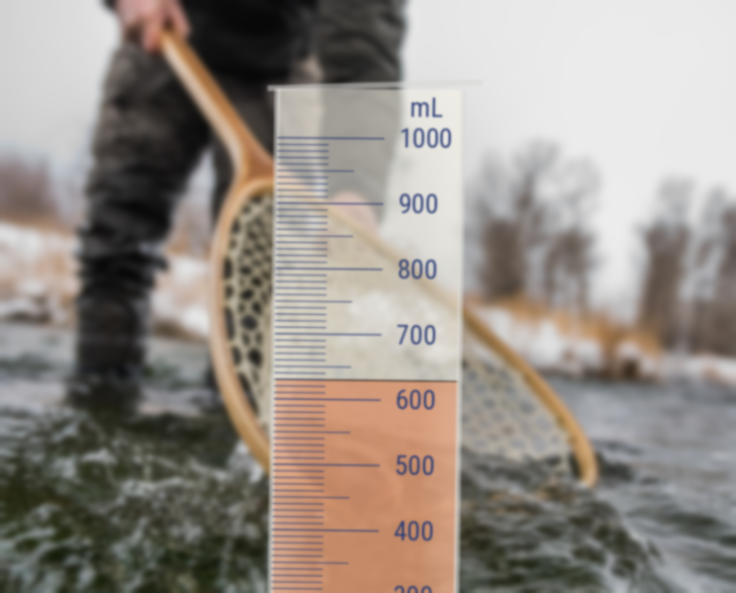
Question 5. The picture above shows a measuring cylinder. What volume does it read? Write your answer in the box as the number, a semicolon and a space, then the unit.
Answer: 630; mL
